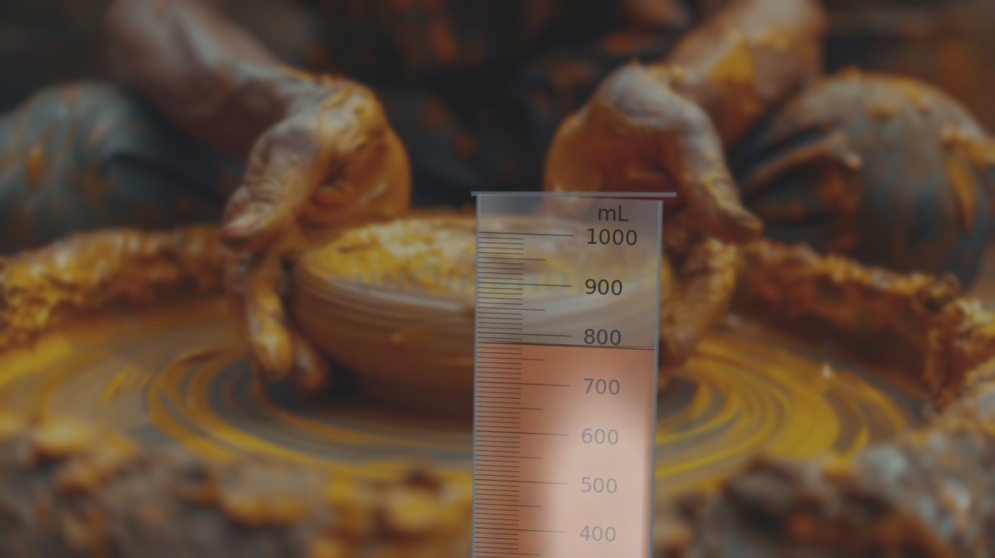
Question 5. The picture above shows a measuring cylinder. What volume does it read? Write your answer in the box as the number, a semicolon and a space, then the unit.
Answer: 780; mL
